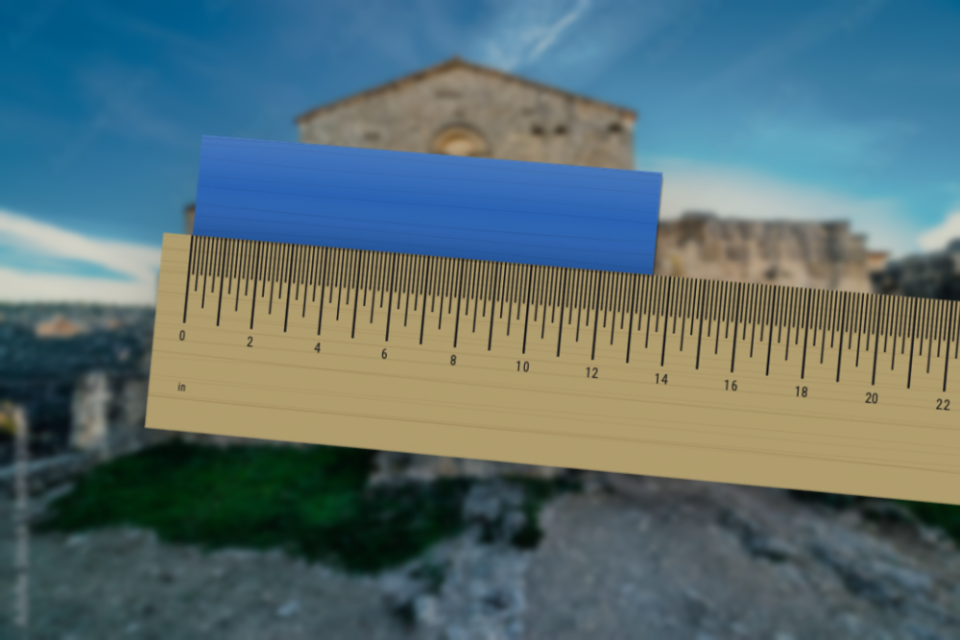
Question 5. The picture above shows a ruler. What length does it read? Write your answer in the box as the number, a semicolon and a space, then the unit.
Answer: 13.5; in
